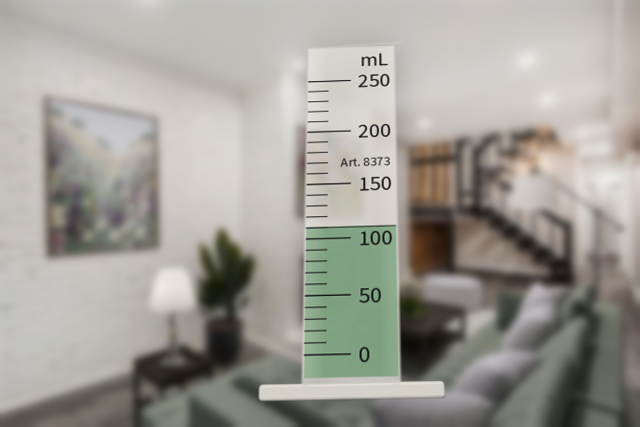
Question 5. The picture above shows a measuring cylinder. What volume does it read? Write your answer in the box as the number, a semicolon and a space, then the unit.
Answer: 110; mL
